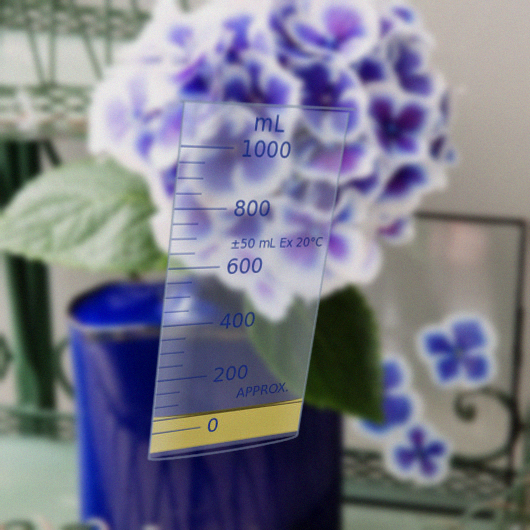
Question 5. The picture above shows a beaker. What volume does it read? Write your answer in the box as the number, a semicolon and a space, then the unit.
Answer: 50; mL
